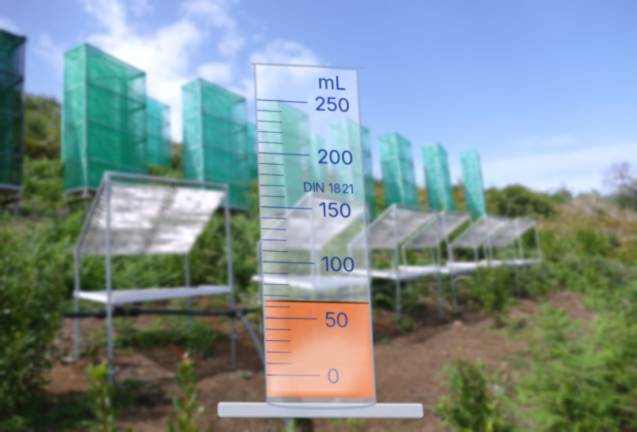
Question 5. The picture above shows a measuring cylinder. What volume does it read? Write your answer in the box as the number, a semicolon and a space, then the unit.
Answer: 65; mL
